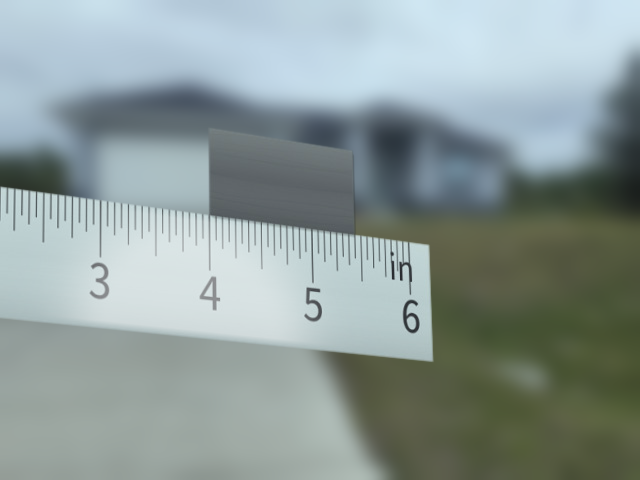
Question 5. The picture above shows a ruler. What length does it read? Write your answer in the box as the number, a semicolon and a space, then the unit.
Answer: 1.4375; in
